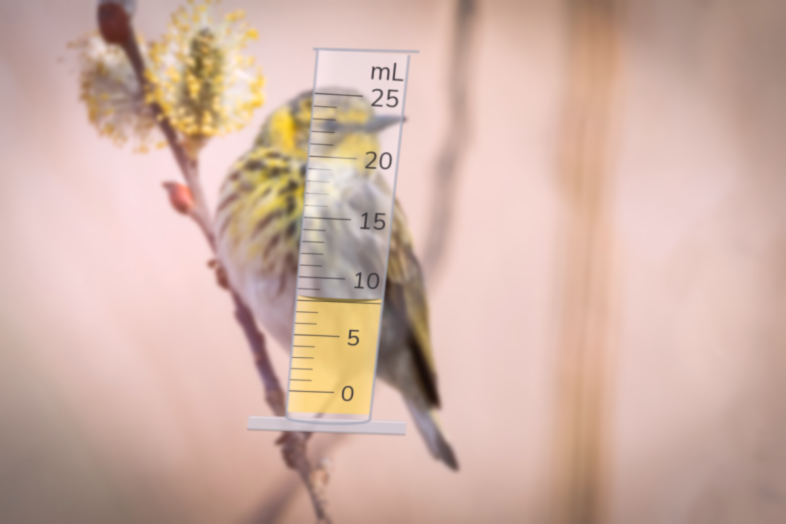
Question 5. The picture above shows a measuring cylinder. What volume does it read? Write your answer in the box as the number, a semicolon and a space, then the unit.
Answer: 8; mL
